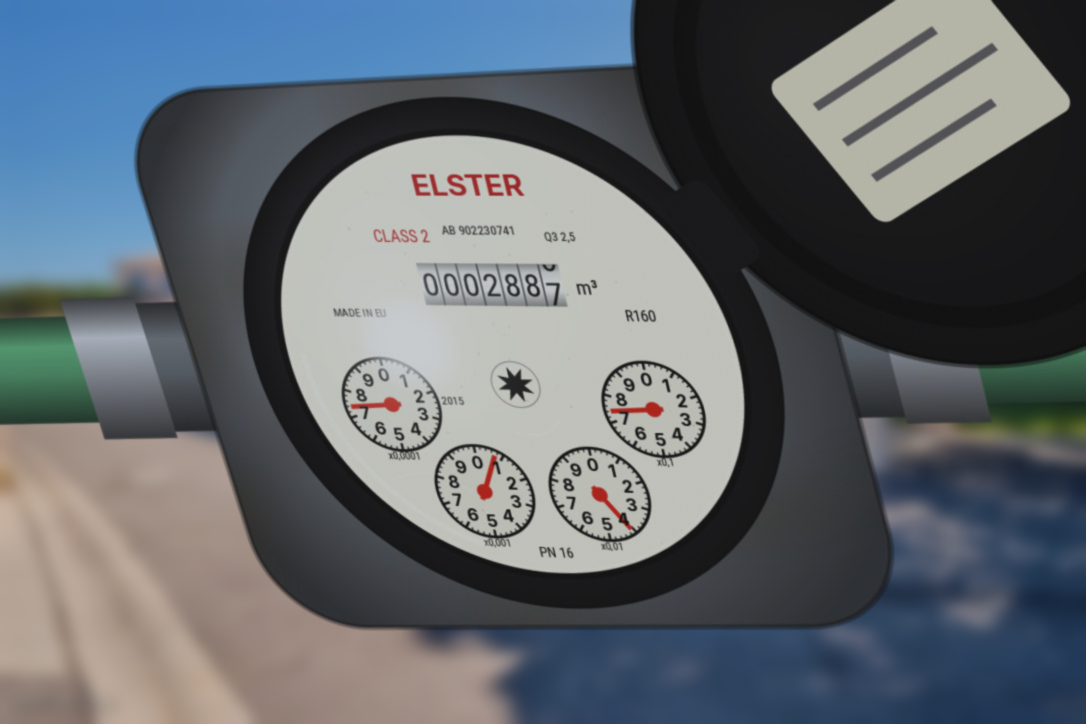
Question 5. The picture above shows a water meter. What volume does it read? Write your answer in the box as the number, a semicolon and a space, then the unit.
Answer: 2886.7407; m³
